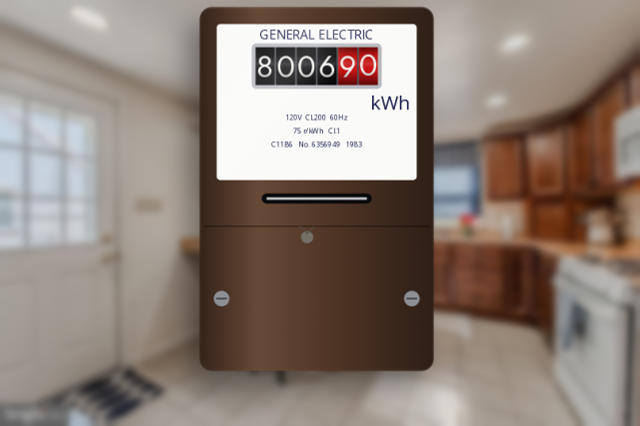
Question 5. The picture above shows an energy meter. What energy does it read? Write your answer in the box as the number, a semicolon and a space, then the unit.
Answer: 8006.90; kWh
